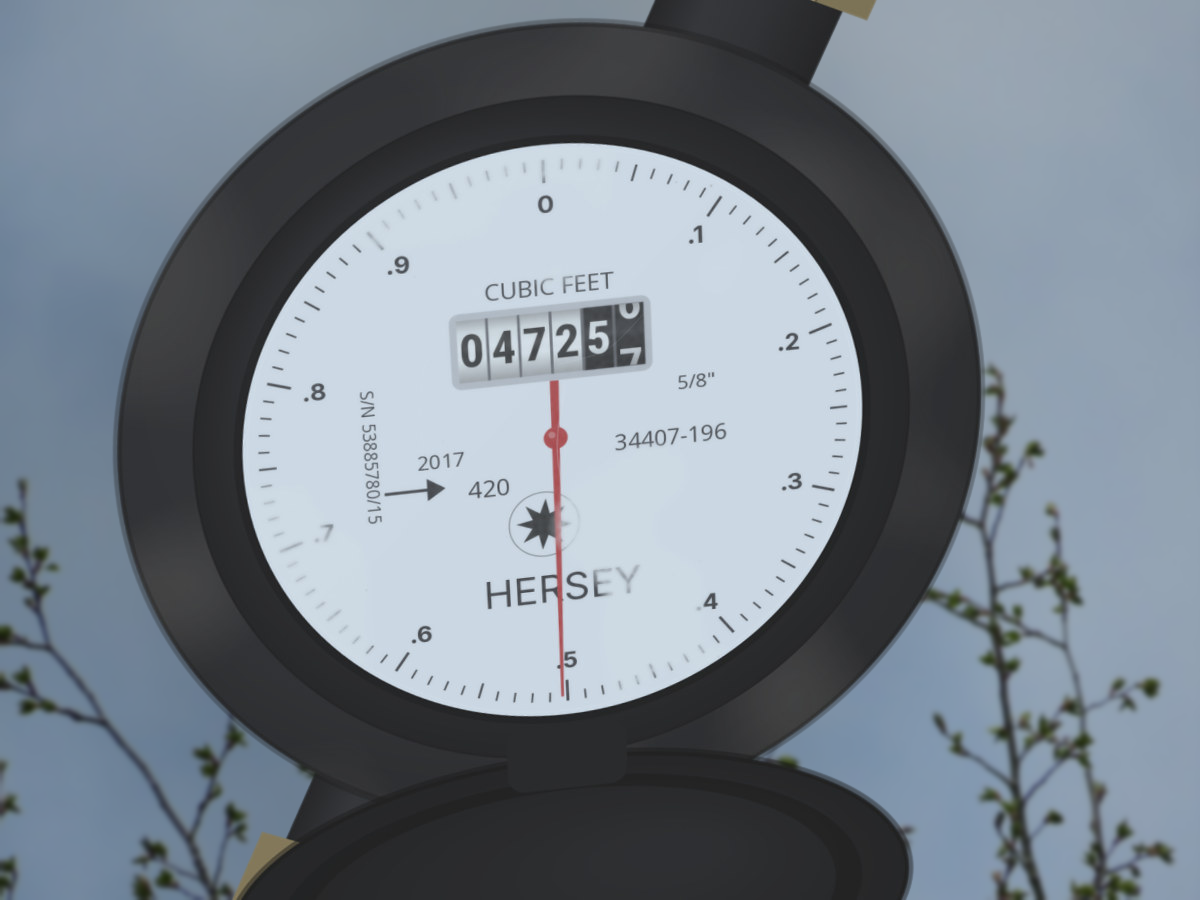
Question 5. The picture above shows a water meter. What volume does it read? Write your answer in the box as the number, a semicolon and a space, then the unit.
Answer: 47256.50; ft³
